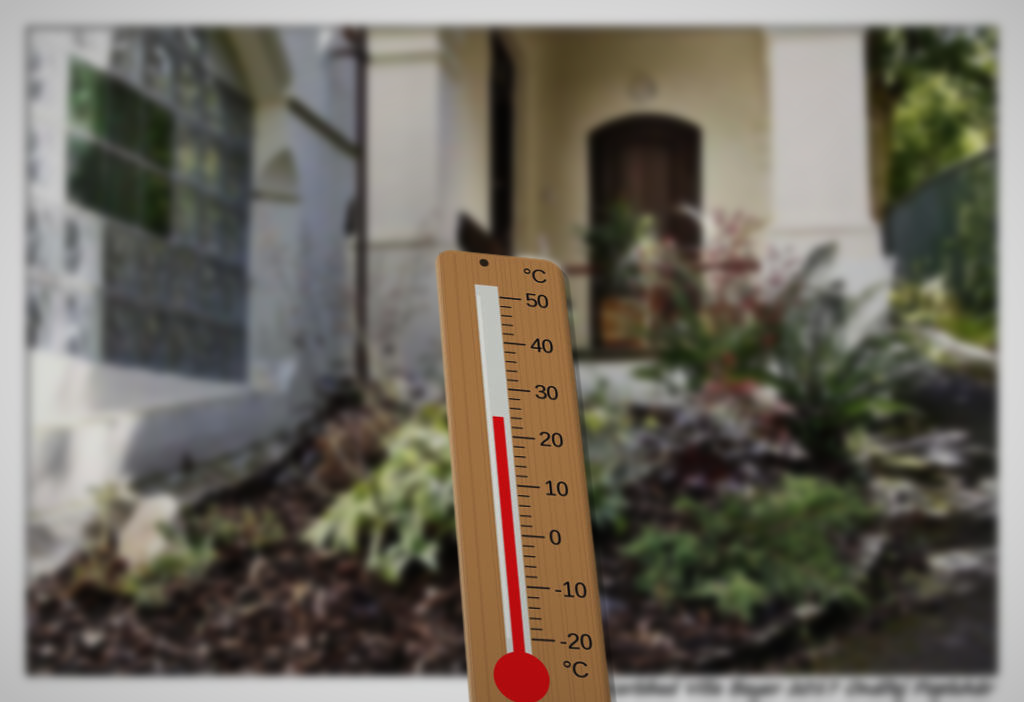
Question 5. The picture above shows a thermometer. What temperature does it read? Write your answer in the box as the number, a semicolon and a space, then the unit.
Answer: 24; °C
